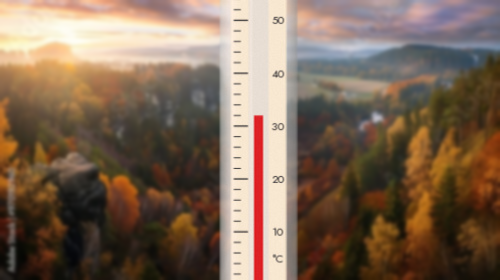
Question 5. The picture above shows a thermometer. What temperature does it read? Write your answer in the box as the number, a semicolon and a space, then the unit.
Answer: 32; °C
